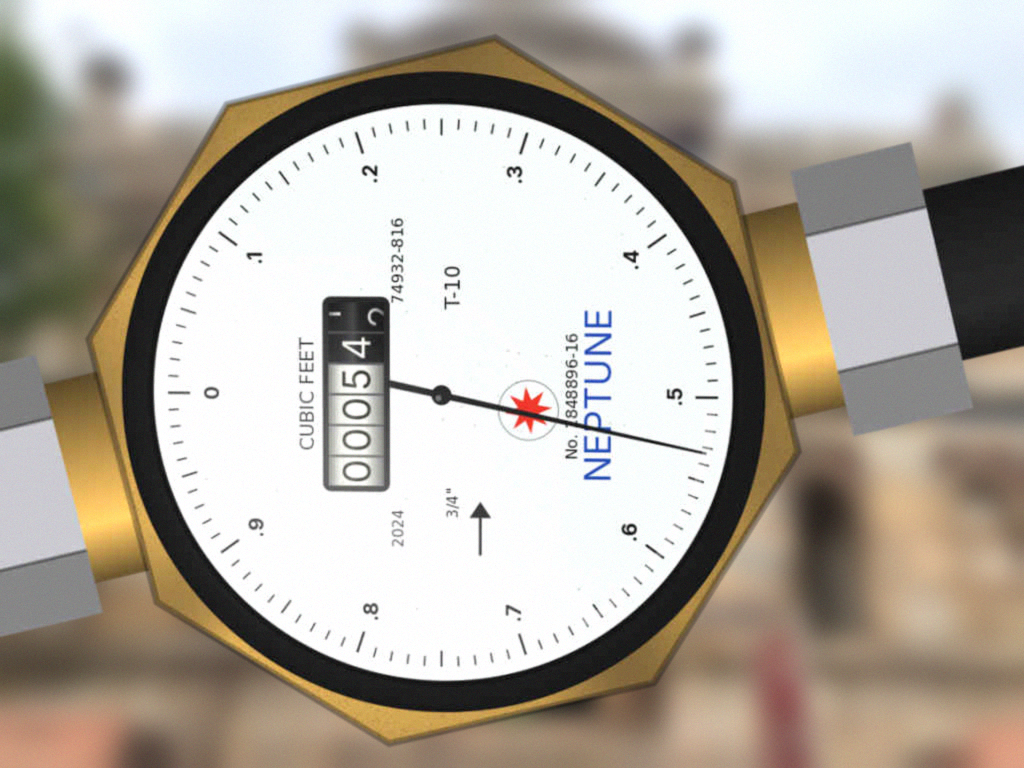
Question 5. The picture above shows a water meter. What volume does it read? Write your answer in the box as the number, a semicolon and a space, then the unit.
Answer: 541.53; ft³
